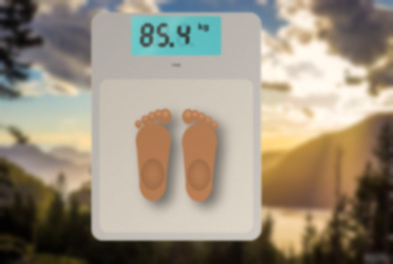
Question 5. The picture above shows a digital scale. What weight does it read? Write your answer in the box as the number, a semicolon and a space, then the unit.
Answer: 85.4; kg
